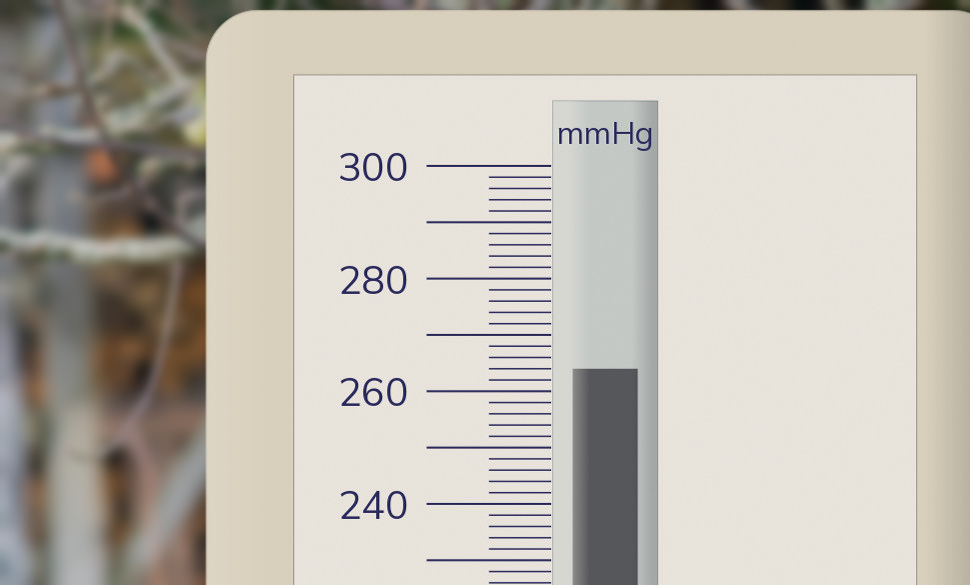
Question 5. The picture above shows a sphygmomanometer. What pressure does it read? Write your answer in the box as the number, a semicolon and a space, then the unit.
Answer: 264; mmHg
